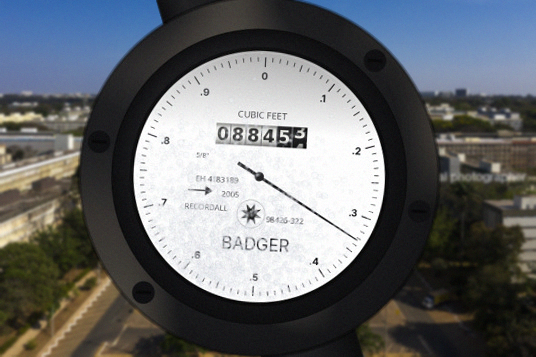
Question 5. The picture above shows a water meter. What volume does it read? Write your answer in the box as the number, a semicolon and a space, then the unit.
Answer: 88453.33; ft³
